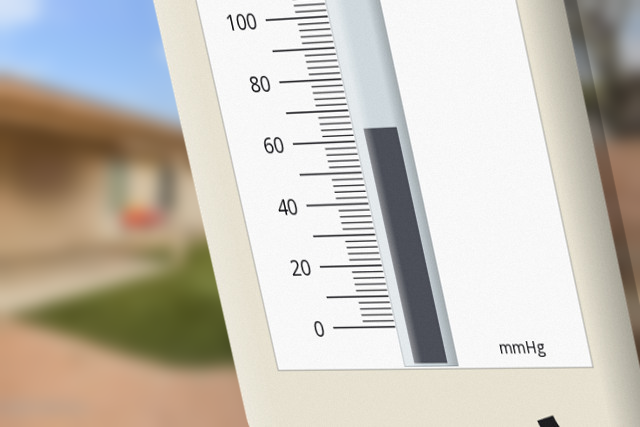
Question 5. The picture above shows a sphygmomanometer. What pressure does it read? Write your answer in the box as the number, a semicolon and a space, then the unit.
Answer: 64; mmHg
